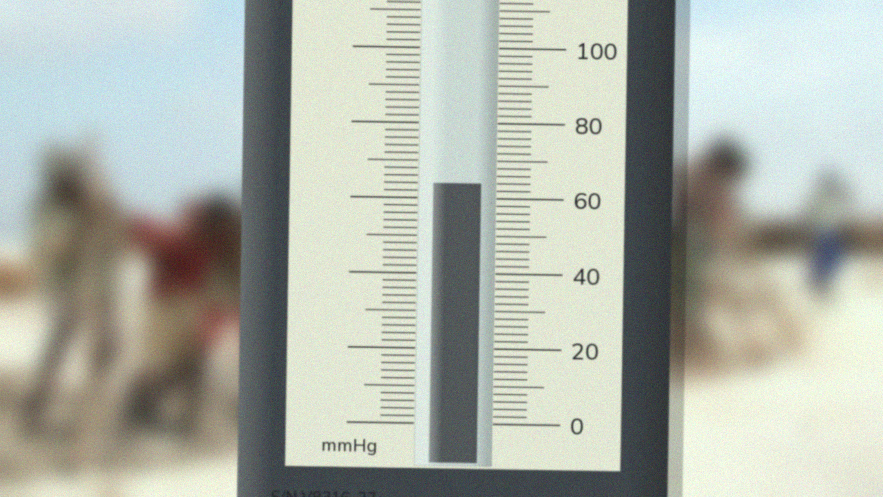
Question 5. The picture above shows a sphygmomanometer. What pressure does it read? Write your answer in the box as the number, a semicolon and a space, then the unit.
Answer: 64; mmHg
